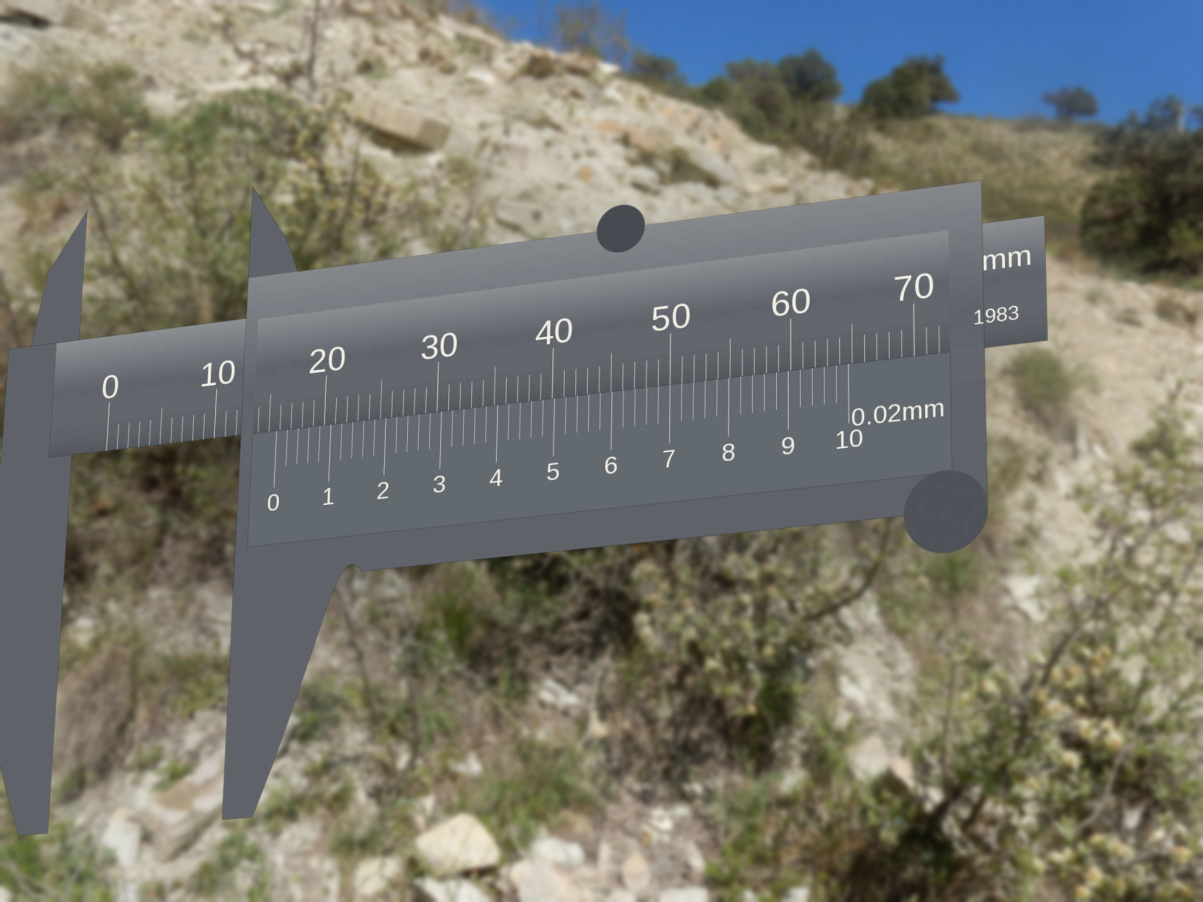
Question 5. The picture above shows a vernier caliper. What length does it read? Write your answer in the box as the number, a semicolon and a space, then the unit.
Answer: 15.7; mm
